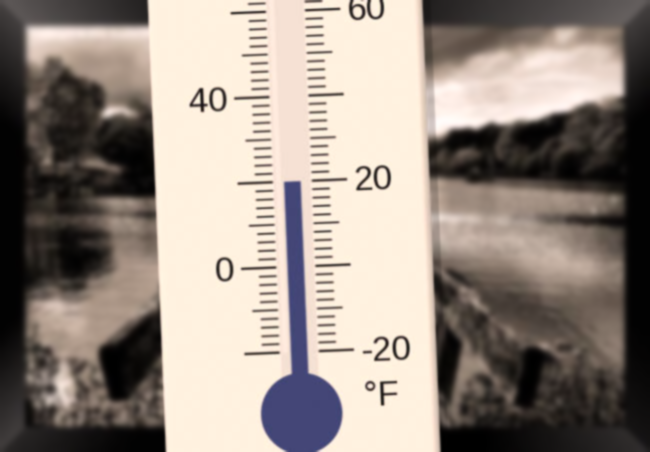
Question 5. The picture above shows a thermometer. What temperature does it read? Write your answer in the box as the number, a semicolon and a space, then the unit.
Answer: 20; °F
